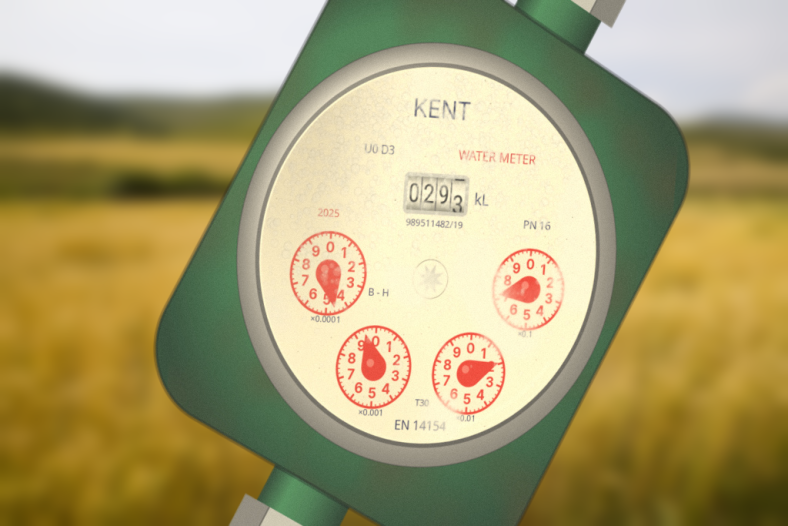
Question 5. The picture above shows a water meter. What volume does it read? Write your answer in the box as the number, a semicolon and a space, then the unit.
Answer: 292.7194; kL
